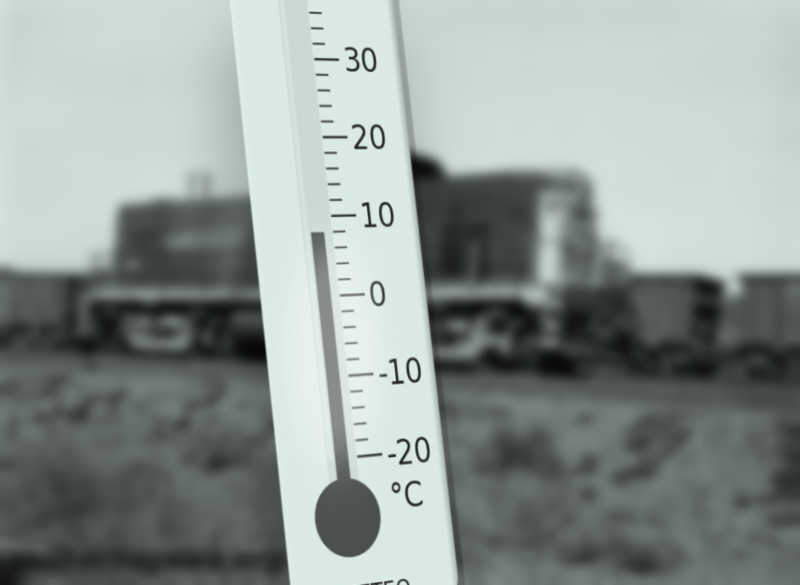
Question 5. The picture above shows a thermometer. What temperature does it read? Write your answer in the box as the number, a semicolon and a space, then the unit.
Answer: 8; °C
